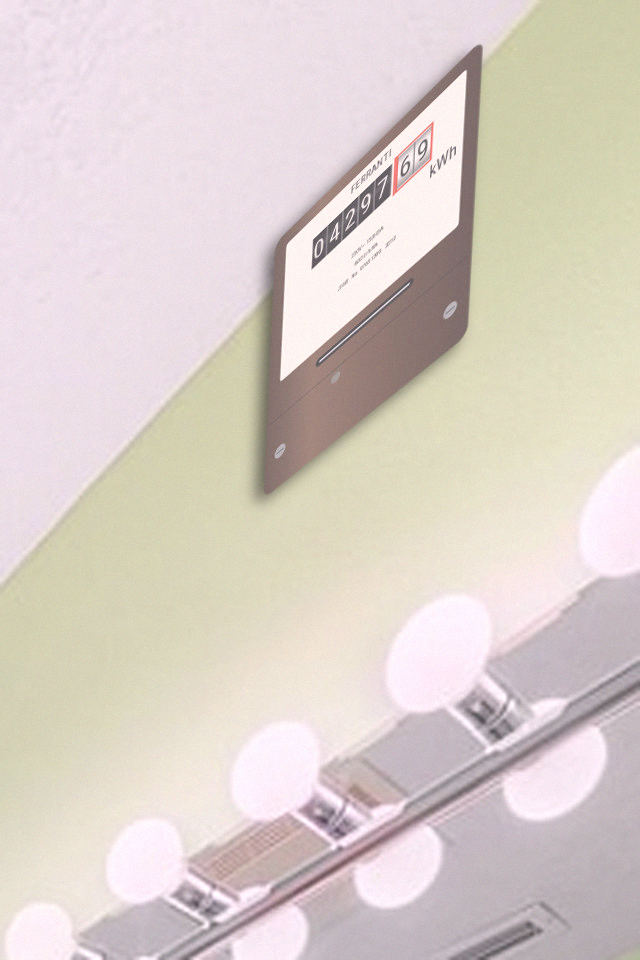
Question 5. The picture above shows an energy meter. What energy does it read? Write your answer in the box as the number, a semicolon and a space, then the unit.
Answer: 4297.69; kWh
